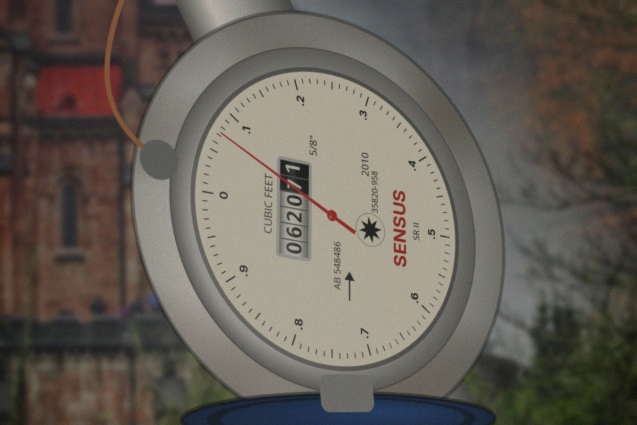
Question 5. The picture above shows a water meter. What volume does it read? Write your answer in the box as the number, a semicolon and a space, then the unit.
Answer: 62071.07; ft³
